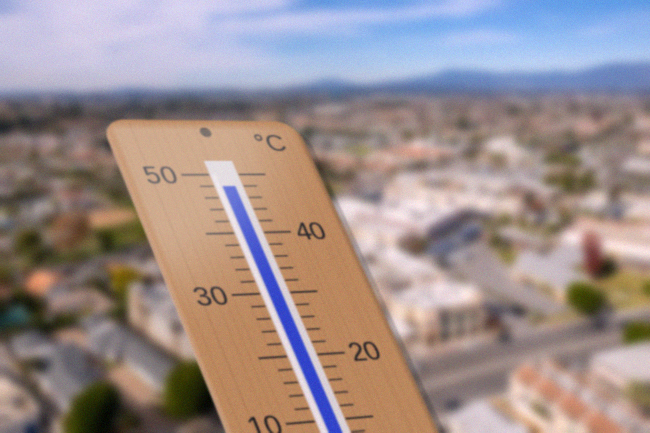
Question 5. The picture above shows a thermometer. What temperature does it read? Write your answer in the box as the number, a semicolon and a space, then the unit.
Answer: 48; °C
